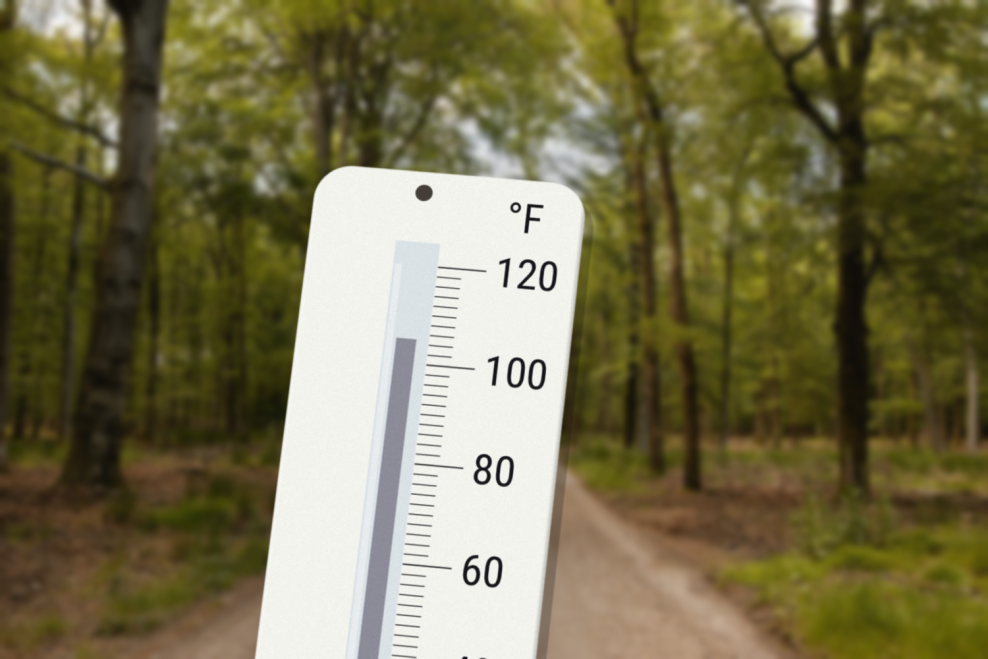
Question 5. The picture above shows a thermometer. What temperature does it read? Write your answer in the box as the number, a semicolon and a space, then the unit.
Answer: 105; °F
